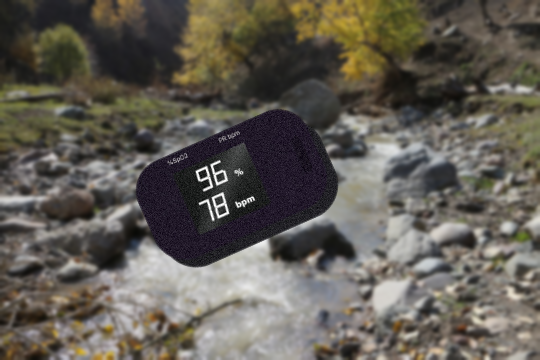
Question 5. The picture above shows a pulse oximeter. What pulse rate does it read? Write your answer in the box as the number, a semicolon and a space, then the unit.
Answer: 78; bpm
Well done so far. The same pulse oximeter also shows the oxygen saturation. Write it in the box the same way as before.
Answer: 96; %
